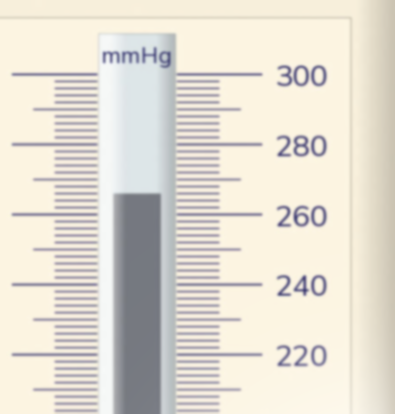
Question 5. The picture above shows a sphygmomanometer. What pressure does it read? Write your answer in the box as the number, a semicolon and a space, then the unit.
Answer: 266; mmHg
